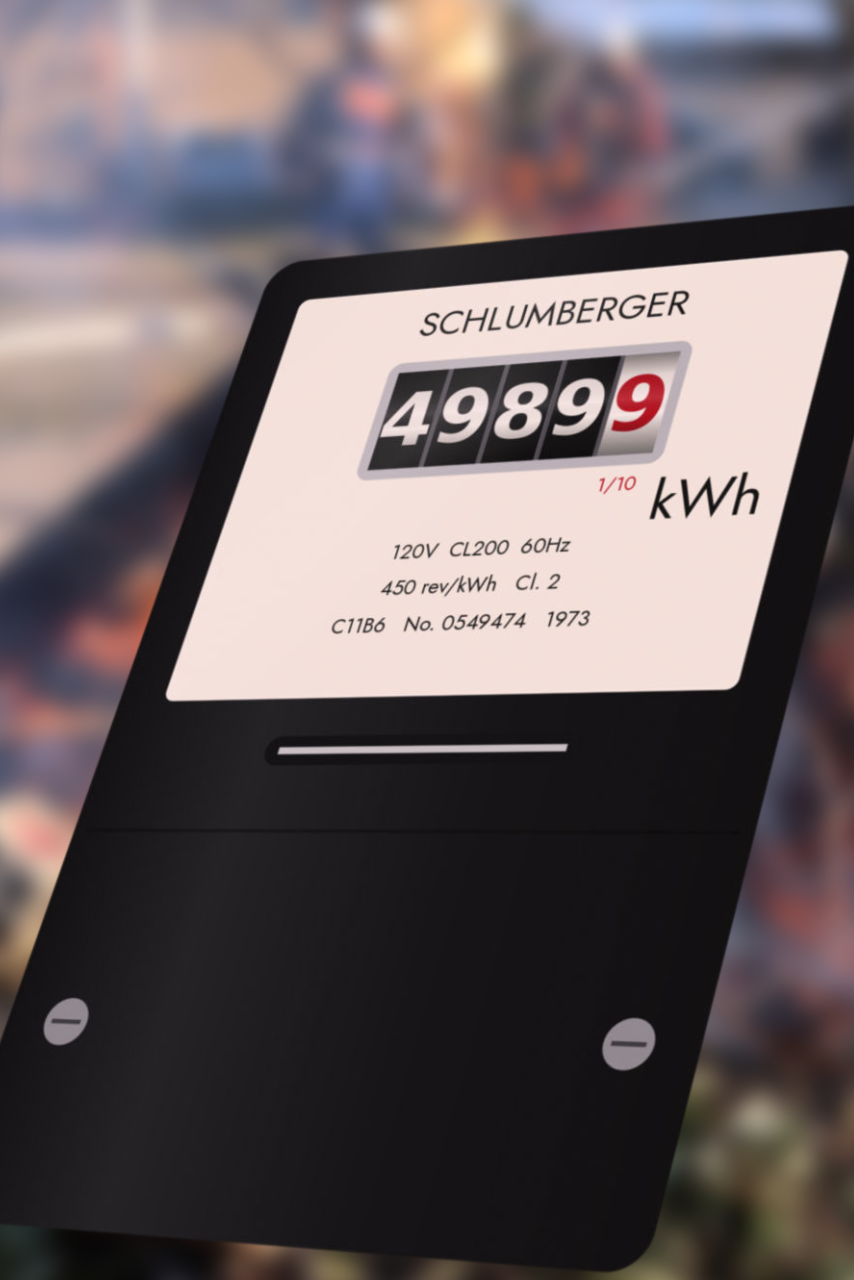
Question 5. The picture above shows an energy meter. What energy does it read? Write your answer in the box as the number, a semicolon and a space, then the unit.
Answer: 4989.9; kWh
